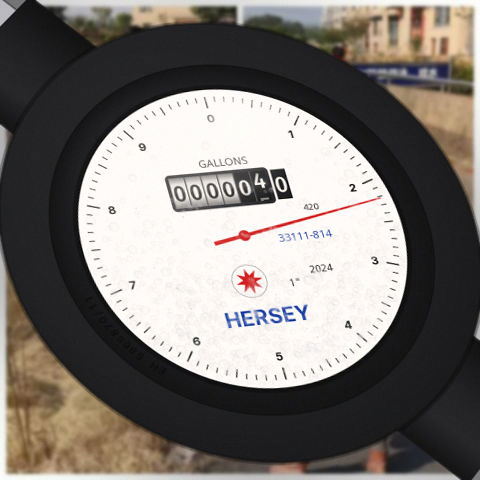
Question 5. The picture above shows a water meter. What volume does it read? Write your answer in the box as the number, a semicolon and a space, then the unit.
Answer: 42.2; gal
